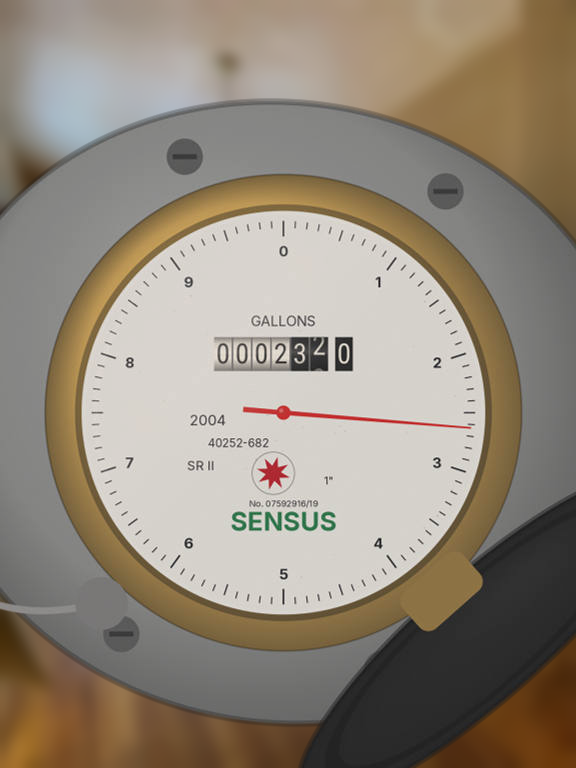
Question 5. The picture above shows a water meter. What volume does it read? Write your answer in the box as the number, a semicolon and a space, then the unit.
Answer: 2322.6; gal
